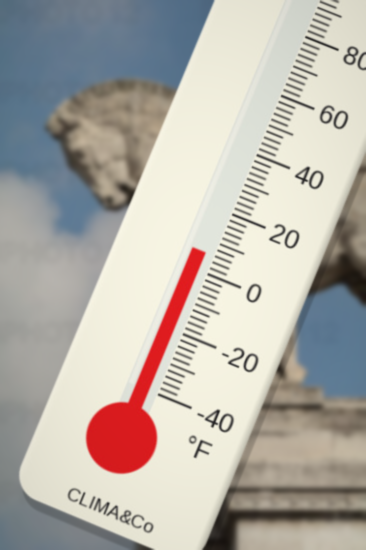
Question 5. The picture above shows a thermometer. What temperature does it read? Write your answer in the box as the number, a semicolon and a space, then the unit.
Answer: 6; °F
